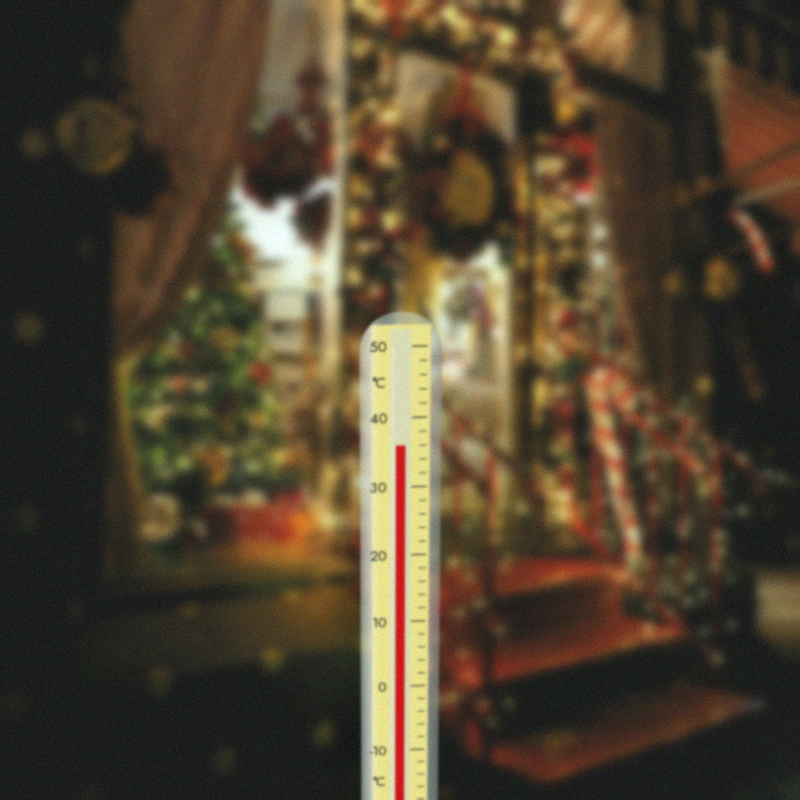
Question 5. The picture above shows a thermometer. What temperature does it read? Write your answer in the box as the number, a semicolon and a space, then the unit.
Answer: 36; °C
